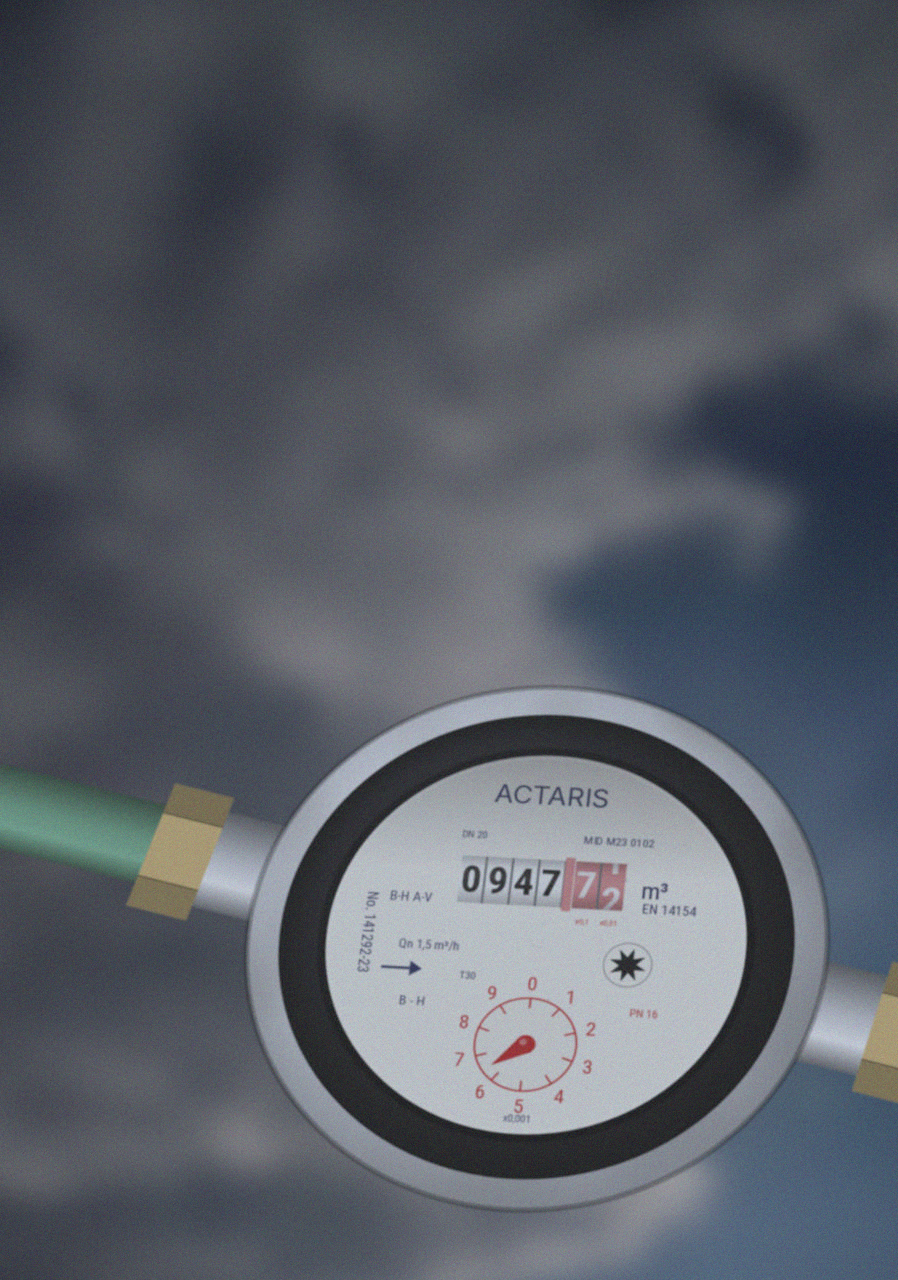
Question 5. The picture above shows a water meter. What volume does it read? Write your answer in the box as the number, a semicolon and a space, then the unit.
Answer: 947.716; m³
